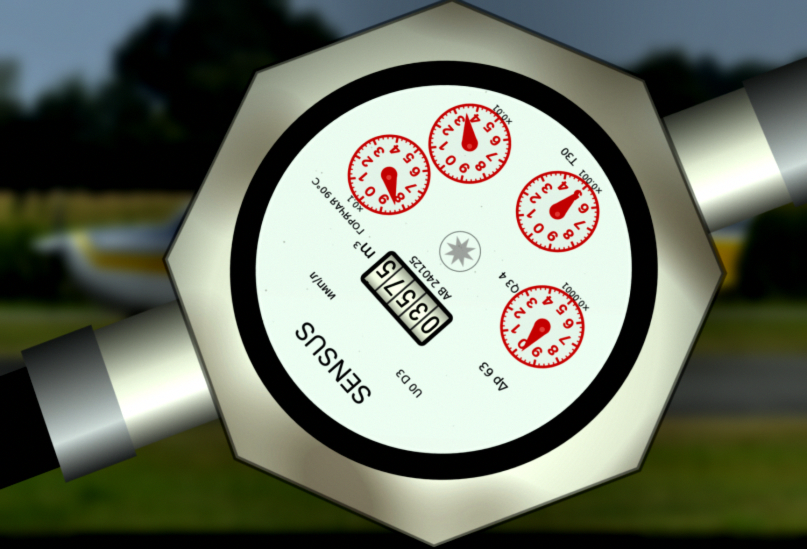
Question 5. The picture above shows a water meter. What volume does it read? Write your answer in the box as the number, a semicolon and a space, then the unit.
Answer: 3574.8349; m³
